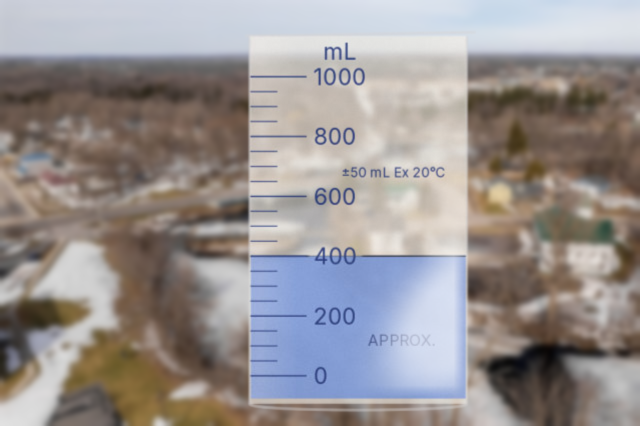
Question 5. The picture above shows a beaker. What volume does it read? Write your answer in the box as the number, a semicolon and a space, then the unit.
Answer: 400; mL
